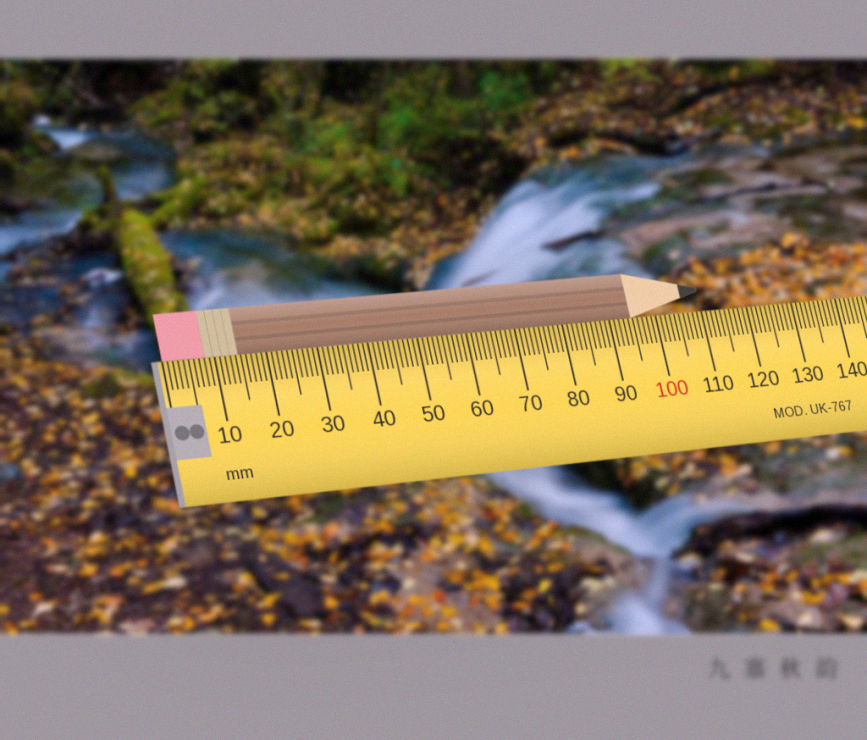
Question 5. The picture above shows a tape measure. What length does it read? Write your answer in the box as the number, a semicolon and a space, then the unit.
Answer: 110; mm
